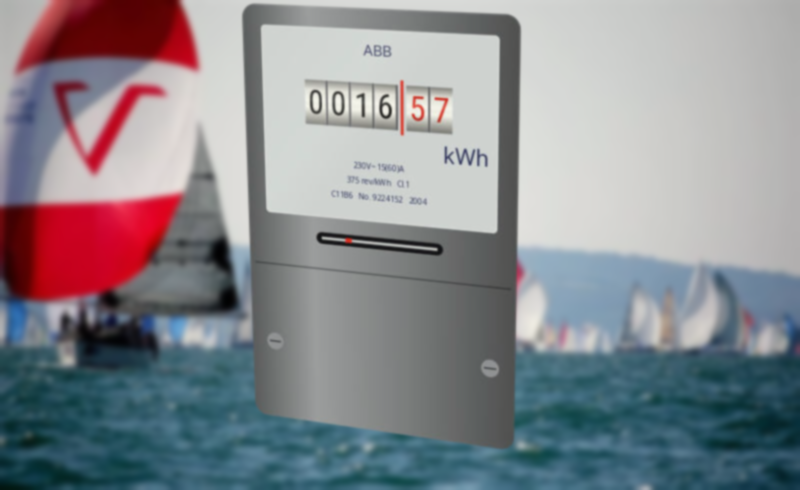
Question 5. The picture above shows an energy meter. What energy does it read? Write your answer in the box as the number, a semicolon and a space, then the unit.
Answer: 16.57; kWh
